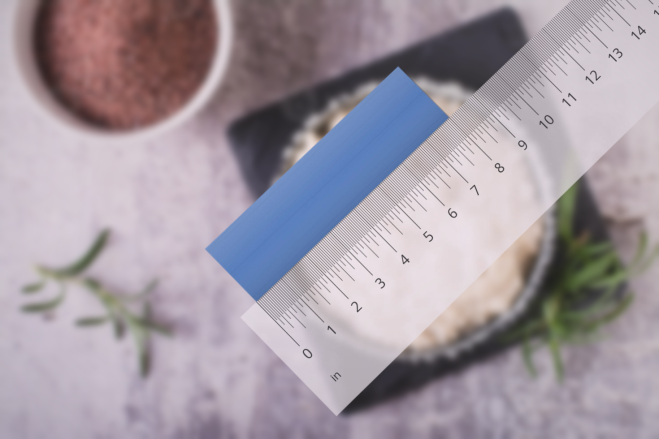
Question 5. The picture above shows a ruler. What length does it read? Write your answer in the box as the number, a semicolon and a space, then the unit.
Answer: 8; in
